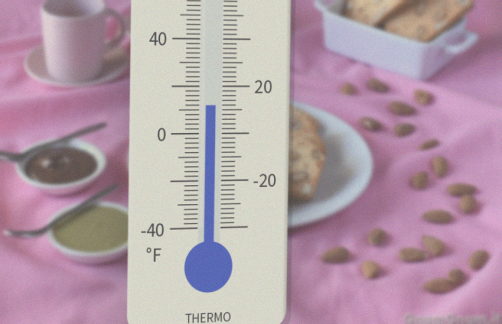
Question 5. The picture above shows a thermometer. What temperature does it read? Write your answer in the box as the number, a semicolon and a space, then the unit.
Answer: 12; °F
